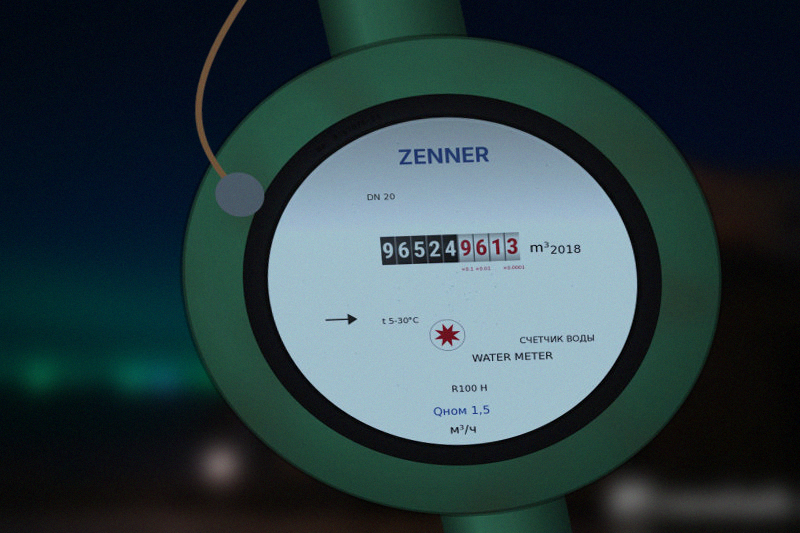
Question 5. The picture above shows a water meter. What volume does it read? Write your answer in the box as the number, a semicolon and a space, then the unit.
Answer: 96524.9613; m³
